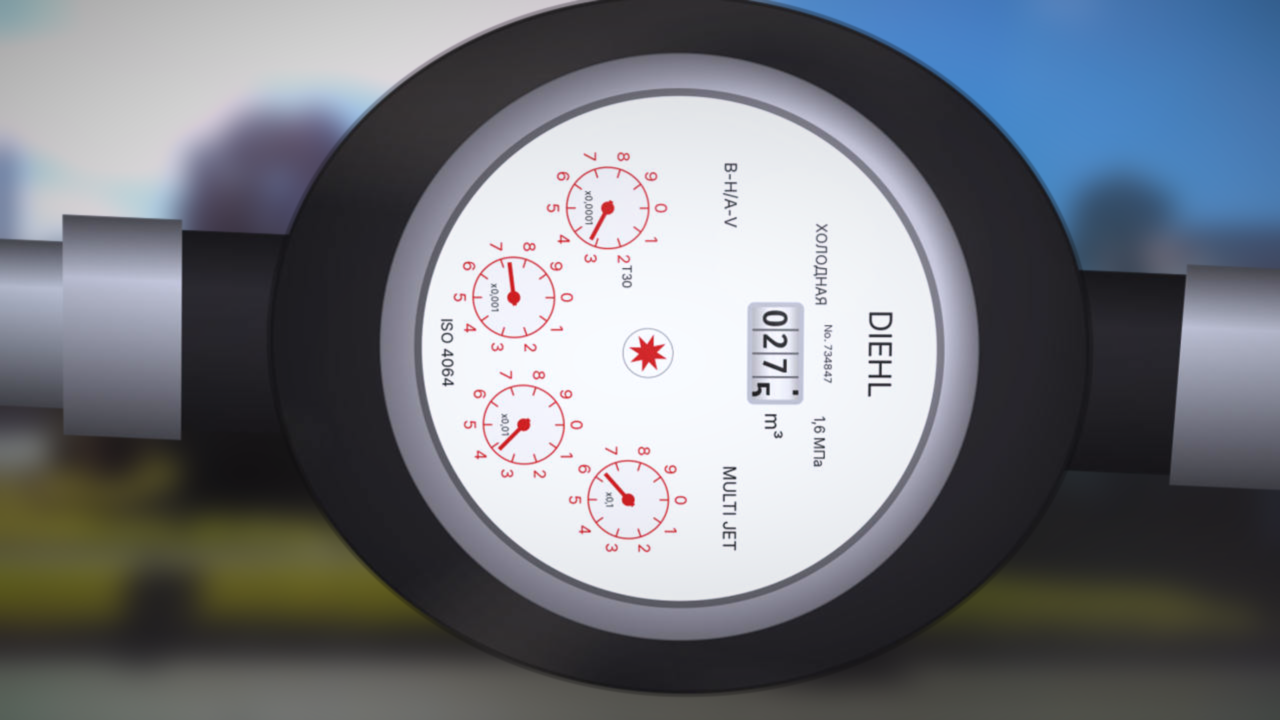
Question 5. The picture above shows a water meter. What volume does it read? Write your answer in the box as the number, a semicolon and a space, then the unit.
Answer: 274.6373; m³
